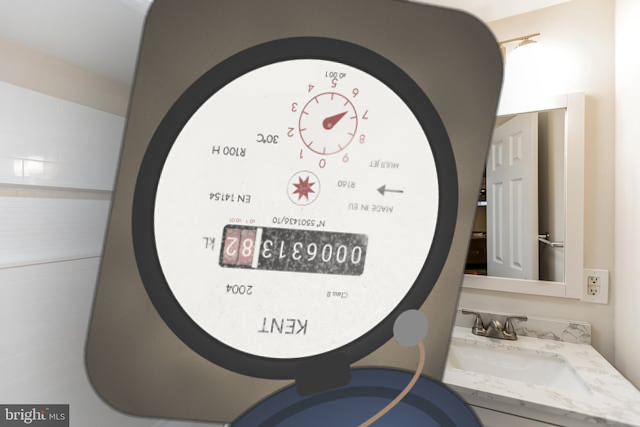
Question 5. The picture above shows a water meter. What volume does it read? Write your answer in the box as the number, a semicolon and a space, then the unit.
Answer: 6313.826; kL
